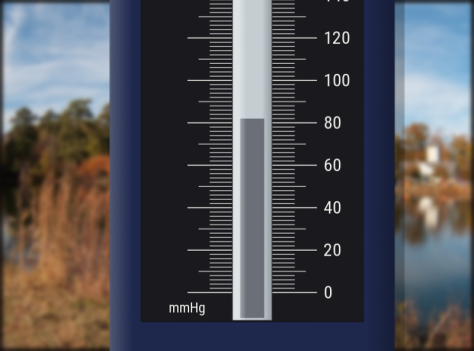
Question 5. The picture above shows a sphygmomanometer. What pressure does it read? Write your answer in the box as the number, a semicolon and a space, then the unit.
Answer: 82; mmHg
